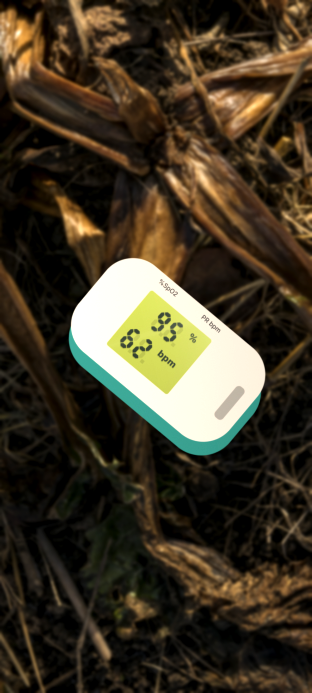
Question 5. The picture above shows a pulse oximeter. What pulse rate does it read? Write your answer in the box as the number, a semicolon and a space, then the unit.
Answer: 62; bpm
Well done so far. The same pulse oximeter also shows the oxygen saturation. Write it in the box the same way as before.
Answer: 95; %
